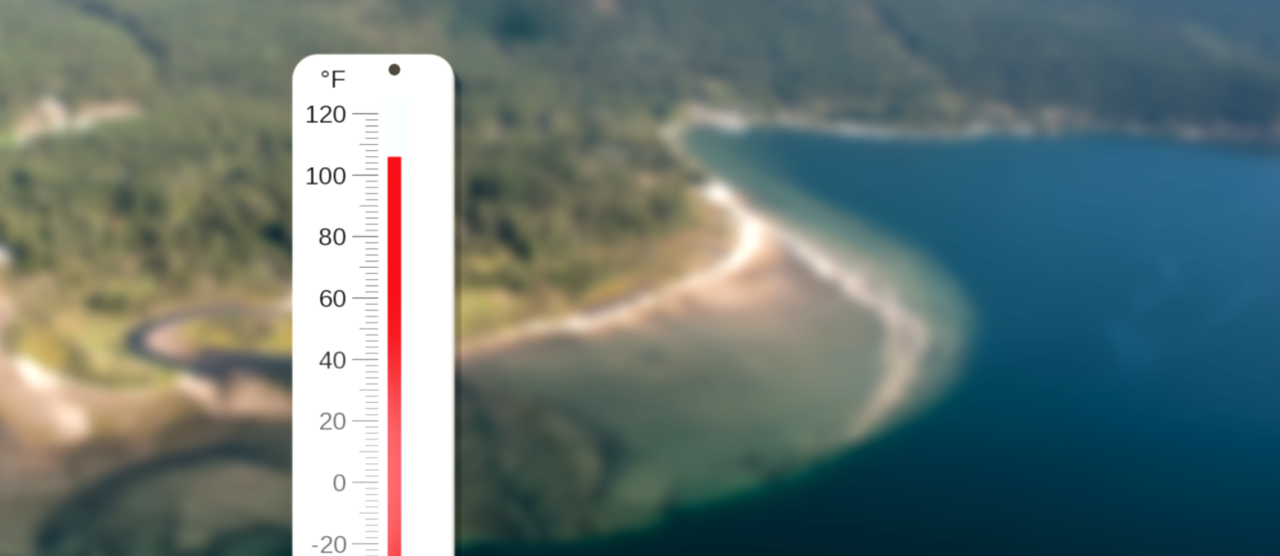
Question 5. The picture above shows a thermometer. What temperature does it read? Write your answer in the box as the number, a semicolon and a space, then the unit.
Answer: 106; °F
